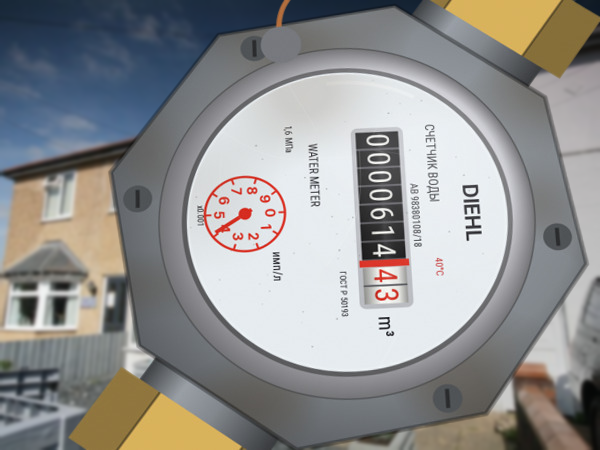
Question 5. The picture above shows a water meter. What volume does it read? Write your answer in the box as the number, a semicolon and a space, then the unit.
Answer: 614.434; m³
